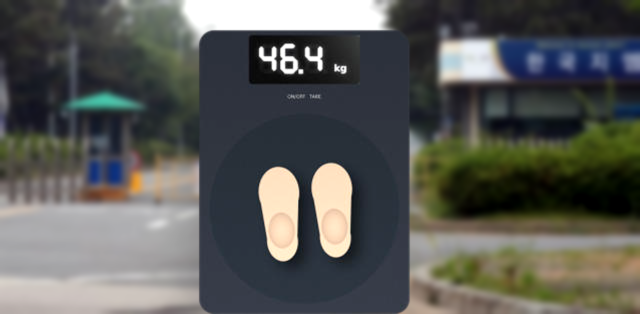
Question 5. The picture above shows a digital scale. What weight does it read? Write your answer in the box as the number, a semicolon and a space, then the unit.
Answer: 46.4; kg
